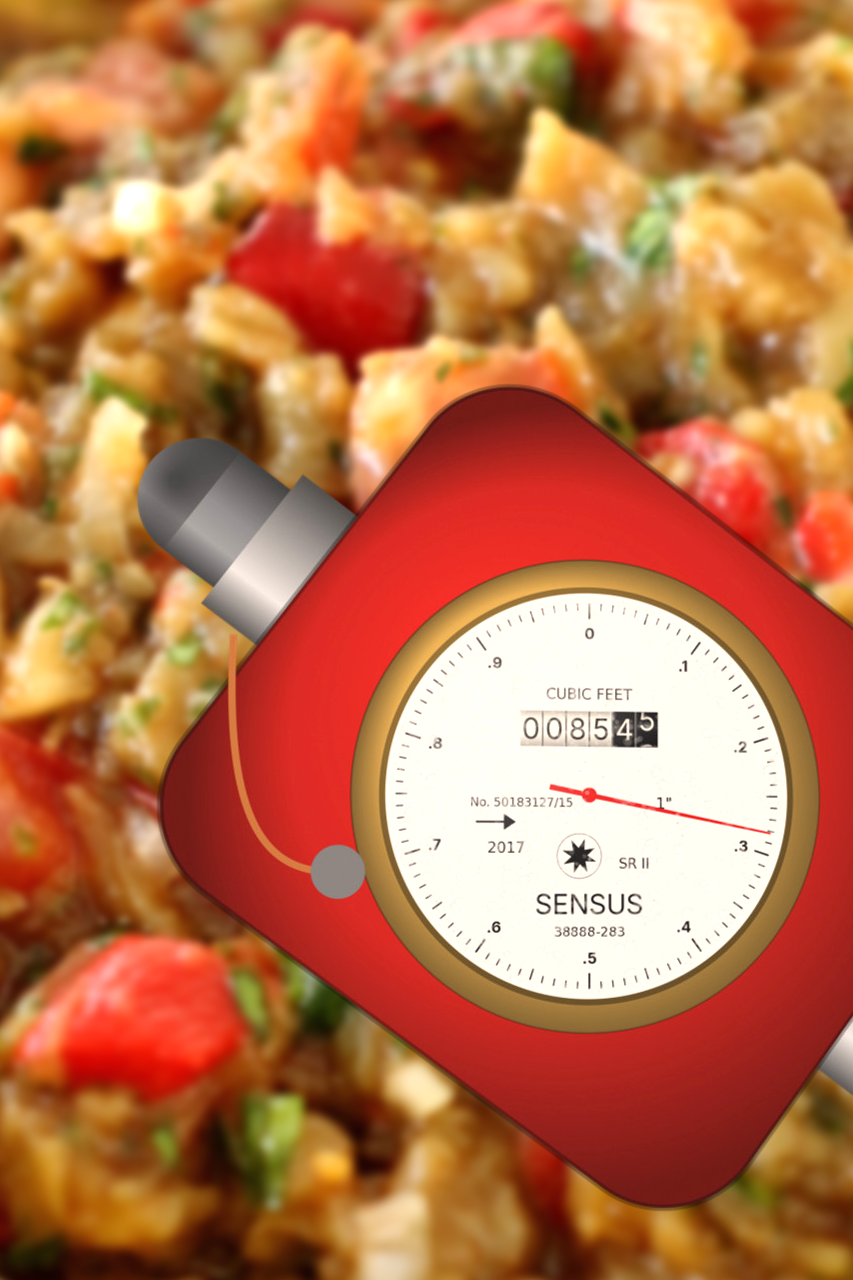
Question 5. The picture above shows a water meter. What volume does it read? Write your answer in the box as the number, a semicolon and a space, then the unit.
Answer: 8545.28; ft³
